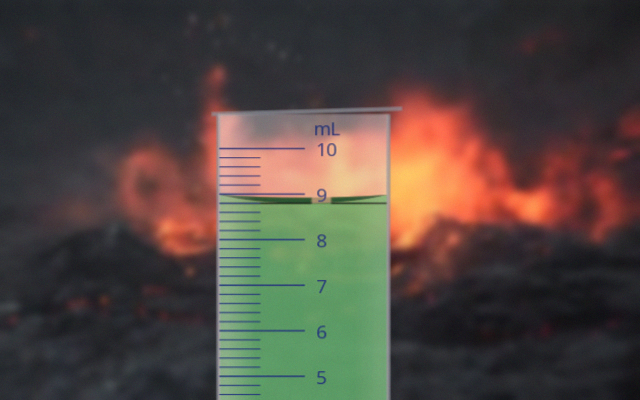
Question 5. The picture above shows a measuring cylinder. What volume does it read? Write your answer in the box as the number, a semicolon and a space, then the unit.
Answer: 8.8; mL
